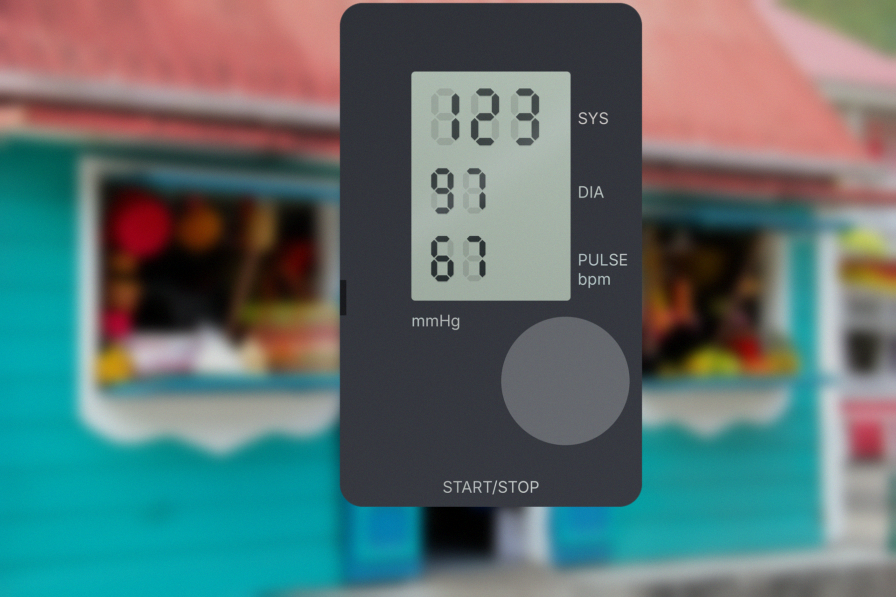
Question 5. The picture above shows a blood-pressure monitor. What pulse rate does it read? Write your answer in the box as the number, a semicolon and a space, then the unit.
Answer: 67; bpm
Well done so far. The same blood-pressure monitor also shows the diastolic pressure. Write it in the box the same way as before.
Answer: 97; mmHg
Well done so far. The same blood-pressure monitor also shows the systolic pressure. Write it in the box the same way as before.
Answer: 123; mmHg
